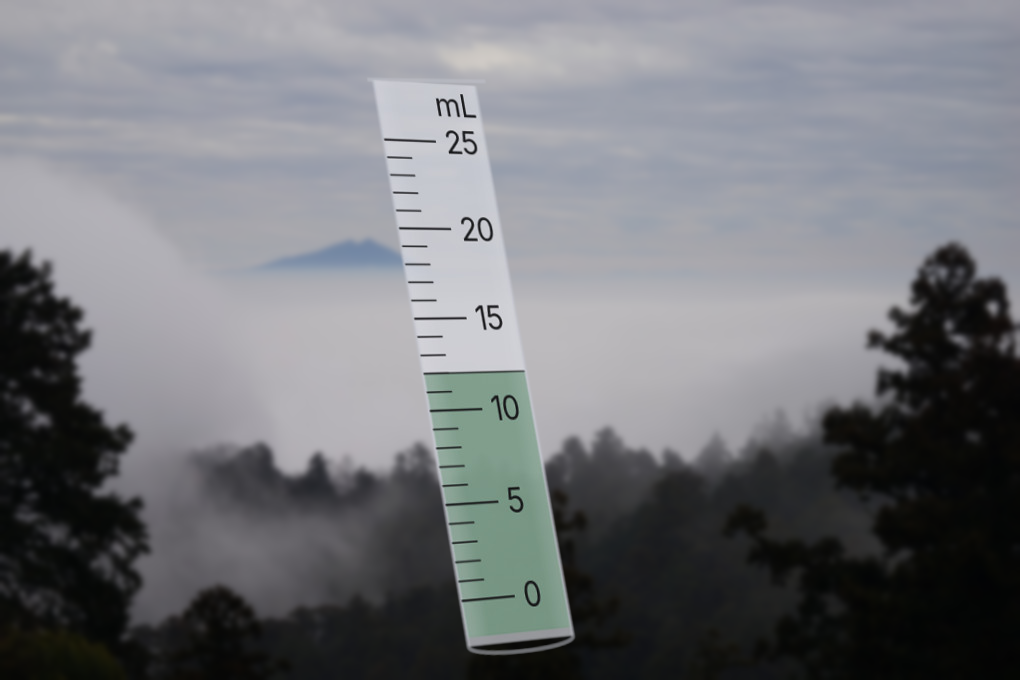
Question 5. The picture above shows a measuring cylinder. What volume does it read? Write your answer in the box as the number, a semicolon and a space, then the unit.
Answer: 12; mL
